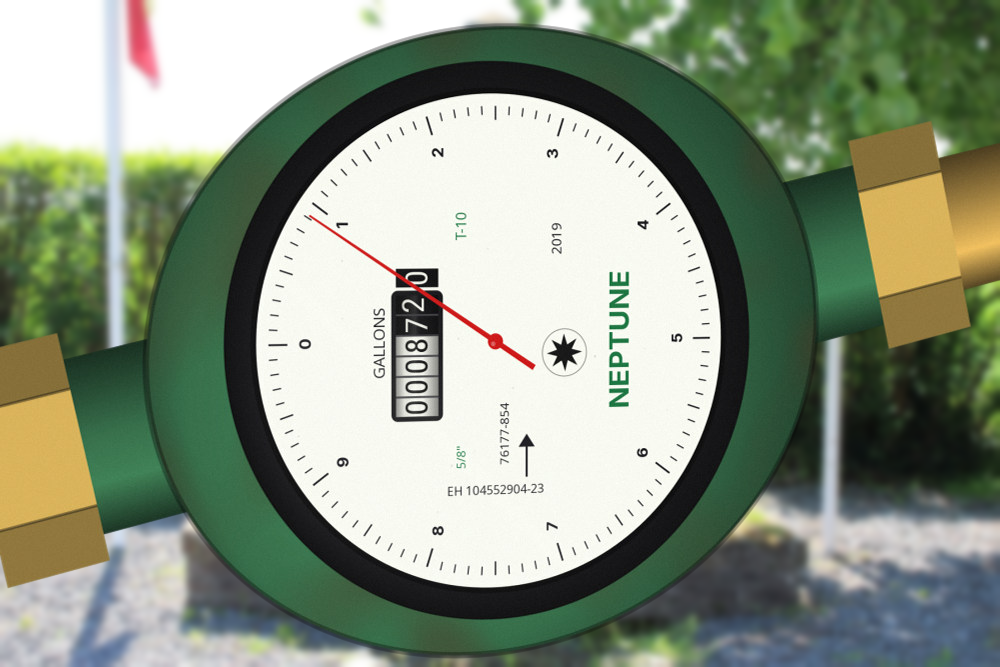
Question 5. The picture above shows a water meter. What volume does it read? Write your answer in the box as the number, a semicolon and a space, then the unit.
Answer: 8720.9; gal
